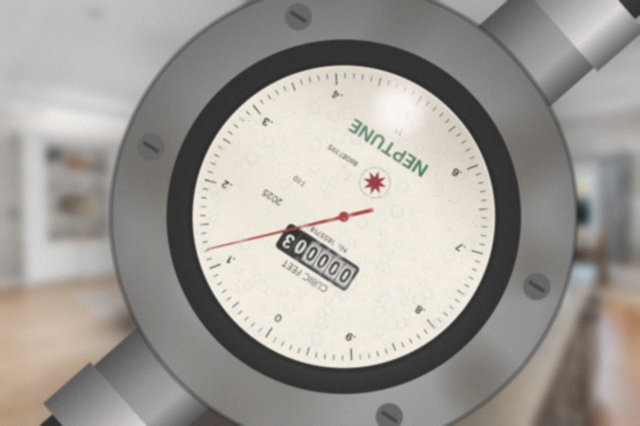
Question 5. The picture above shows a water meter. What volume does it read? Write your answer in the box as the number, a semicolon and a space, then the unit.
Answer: 3.12; ft³
